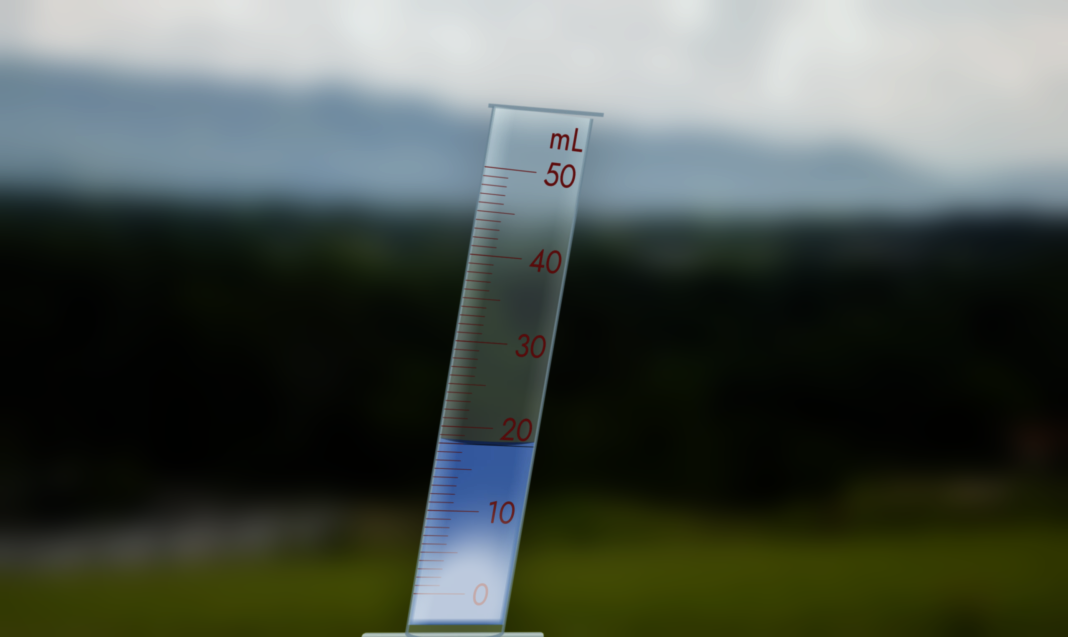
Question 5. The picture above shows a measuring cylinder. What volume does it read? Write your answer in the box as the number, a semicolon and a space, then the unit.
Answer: 18; mL
